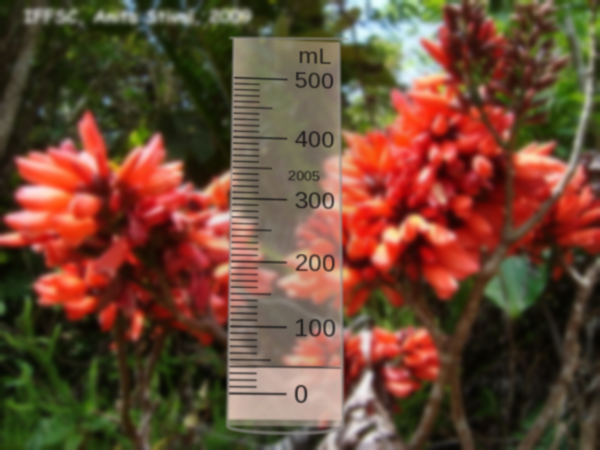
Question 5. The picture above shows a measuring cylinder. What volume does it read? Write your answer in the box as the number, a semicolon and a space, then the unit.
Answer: 40; mL
